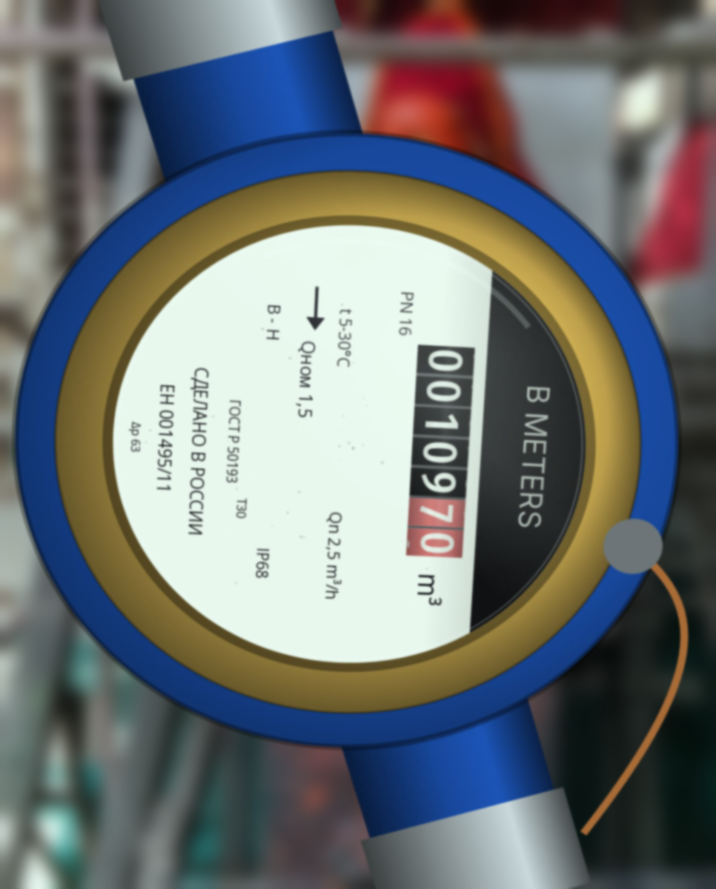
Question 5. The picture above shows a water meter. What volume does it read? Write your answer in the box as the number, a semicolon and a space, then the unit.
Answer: 109.70; m³
